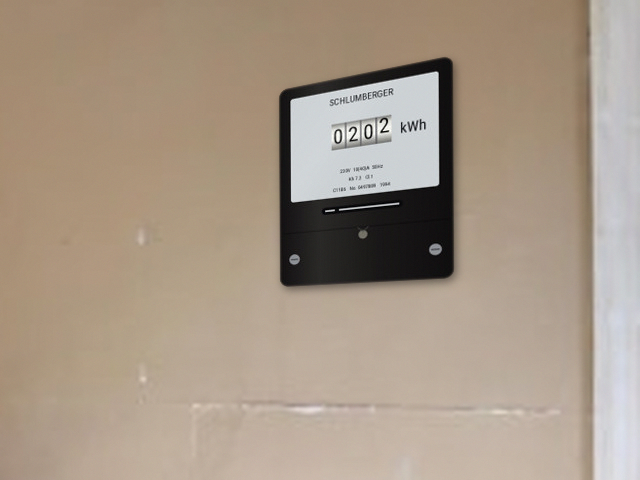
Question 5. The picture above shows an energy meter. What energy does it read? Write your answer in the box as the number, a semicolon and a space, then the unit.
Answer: 202; kWh
